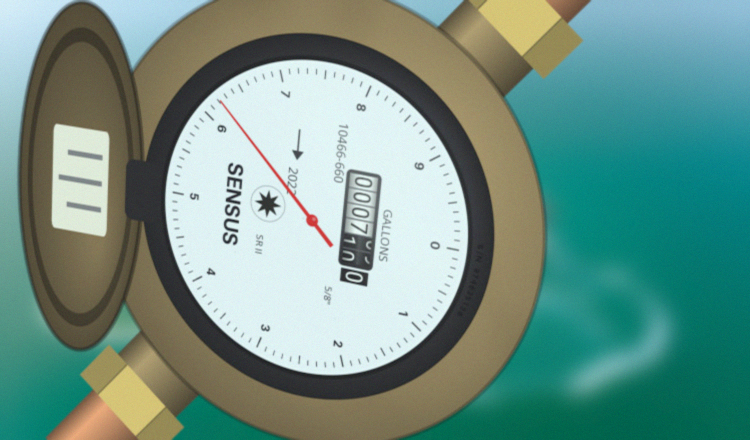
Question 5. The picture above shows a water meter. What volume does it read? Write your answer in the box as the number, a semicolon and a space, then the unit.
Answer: 7096.2; gal
